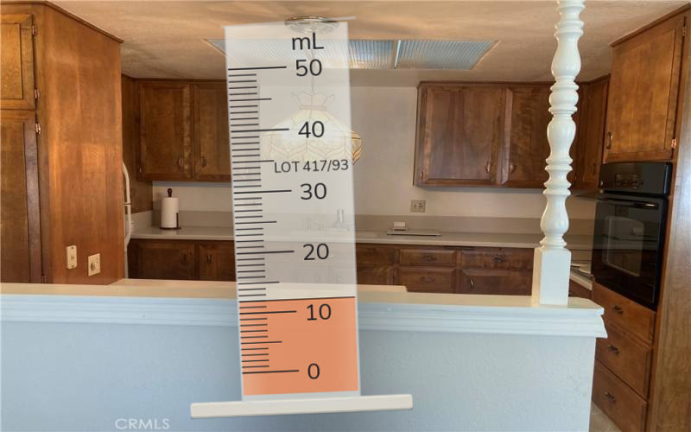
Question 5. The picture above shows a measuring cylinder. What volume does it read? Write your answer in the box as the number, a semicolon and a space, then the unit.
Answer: 12; mL
